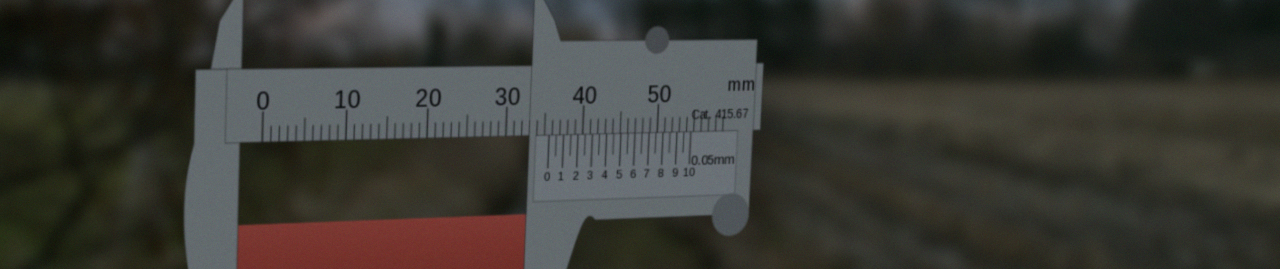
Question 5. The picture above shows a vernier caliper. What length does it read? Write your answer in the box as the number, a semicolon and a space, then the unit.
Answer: 35.6; mm
